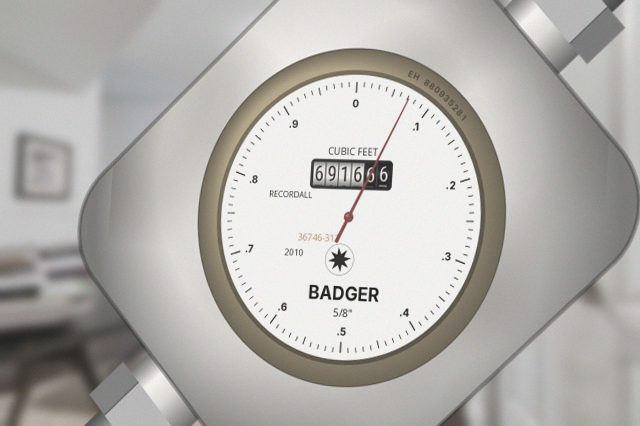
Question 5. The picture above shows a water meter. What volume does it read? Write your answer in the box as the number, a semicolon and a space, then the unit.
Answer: 691666.07; ft³
